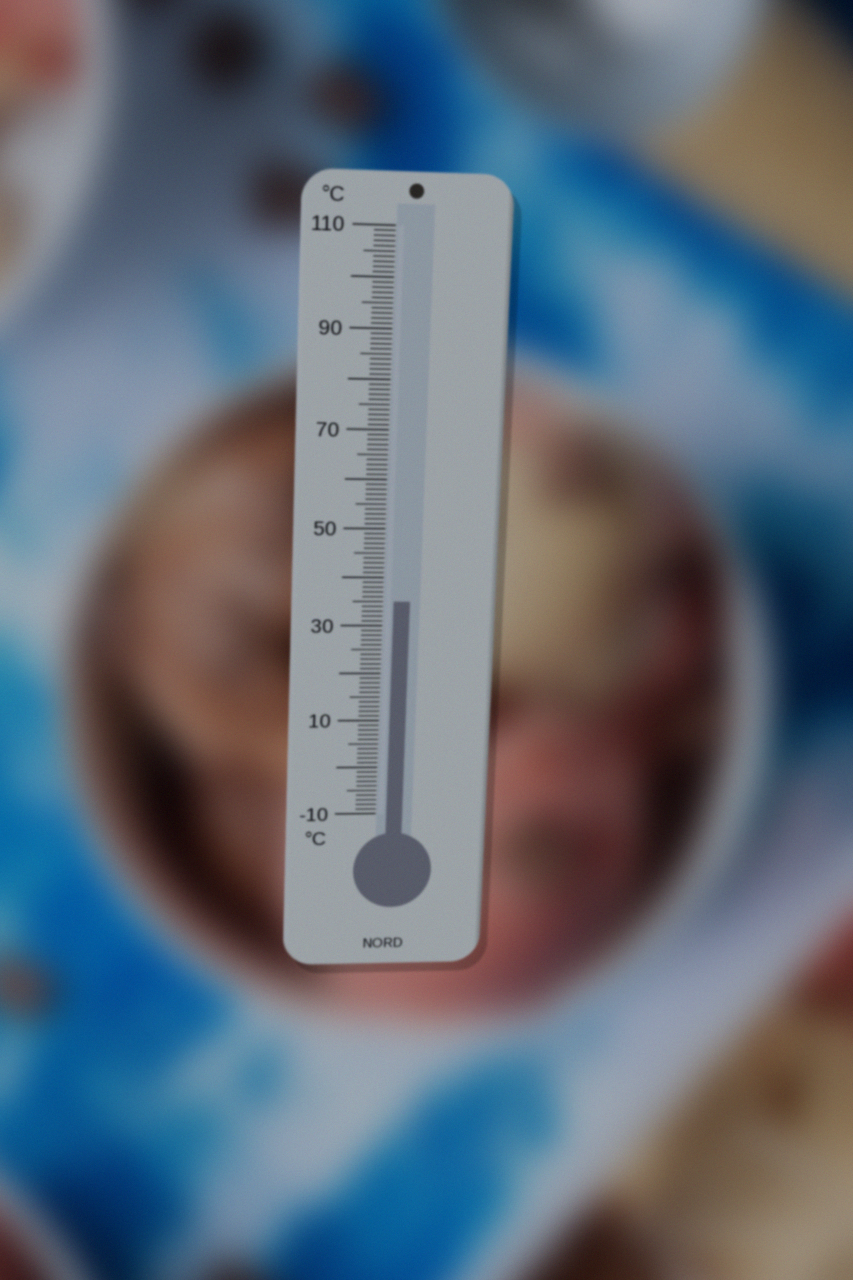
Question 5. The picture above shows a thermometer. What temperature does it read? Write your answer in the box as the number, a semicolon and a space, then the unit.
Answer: 35; °C
